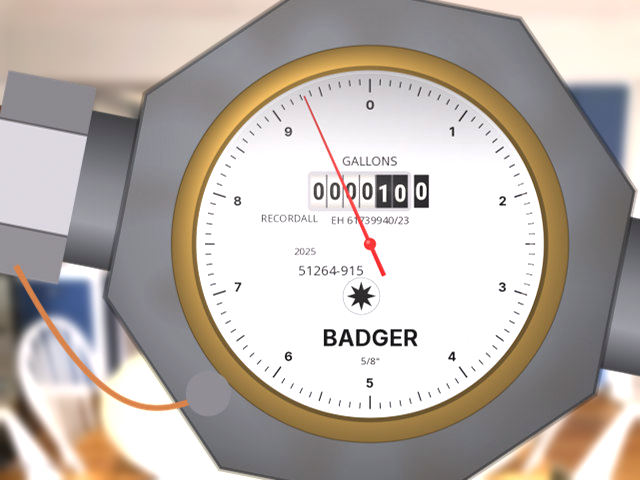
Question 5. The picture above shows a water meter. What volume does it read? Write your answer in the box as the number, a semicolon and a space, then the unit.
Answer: 99.3; gal
